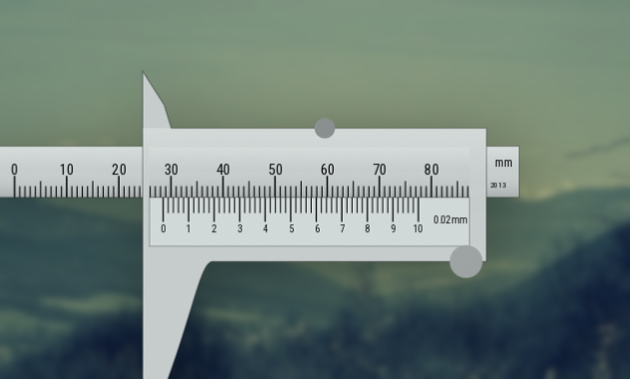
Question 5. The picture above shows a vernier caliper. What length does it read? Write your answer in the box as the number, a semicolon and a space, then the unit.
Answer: 28.5; mm
